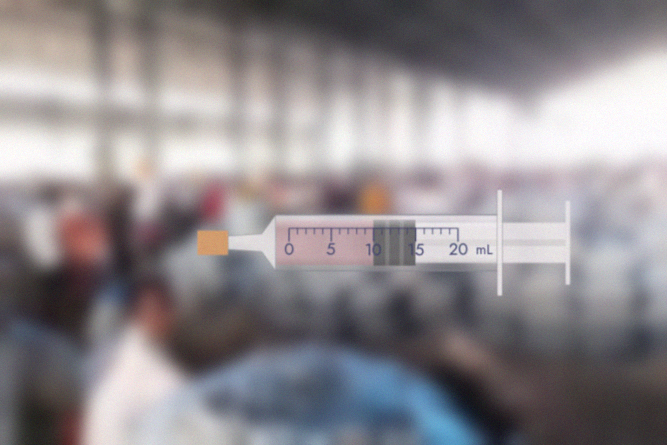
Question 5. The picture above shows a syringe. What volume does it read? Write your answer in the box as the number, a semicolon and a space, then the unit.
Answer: 10; mL
